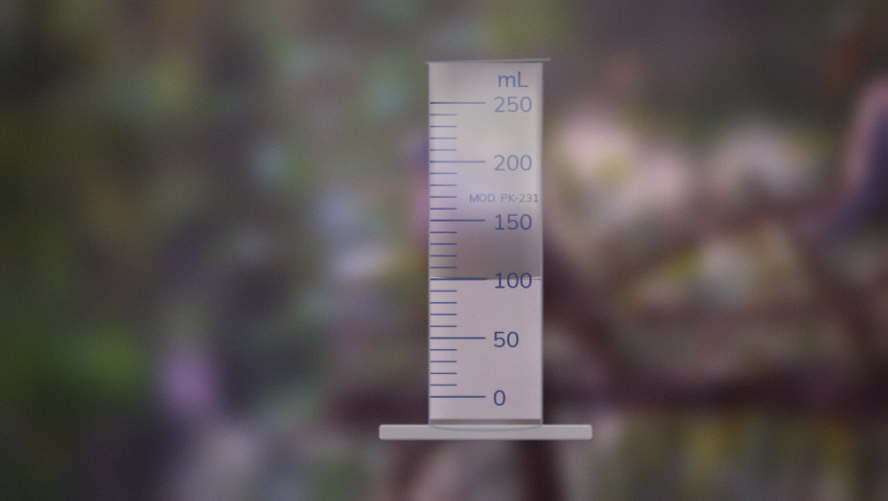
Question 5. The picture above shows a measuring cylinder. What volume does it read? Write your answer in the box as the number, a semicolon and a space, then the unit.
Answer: 100; mL
